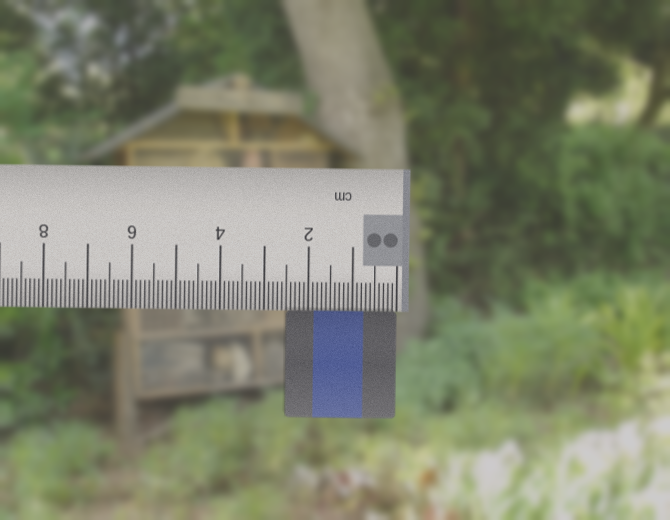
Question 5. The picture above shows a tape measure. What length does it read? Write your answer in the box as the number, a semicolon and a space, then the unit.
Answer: 2.5; cm
